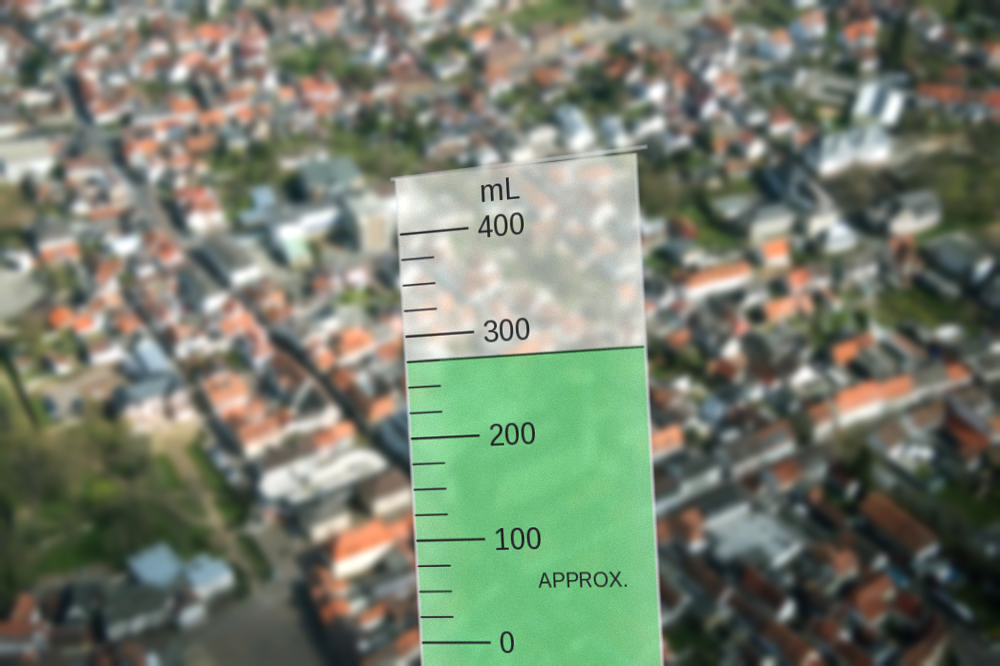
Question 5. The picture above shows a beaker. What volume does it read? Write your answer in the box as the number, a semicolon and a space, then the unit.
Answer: 275; mL
